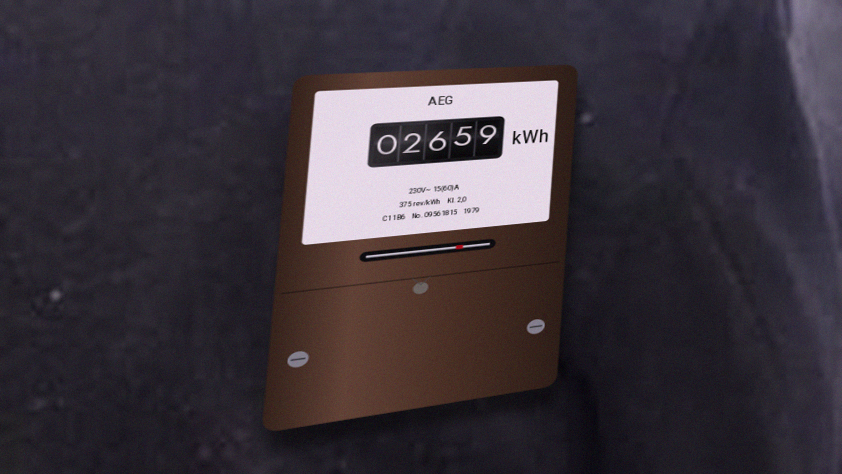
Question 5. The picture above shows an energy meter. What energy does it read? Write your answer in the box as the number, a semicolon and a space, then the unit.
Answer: 2659; kWh
